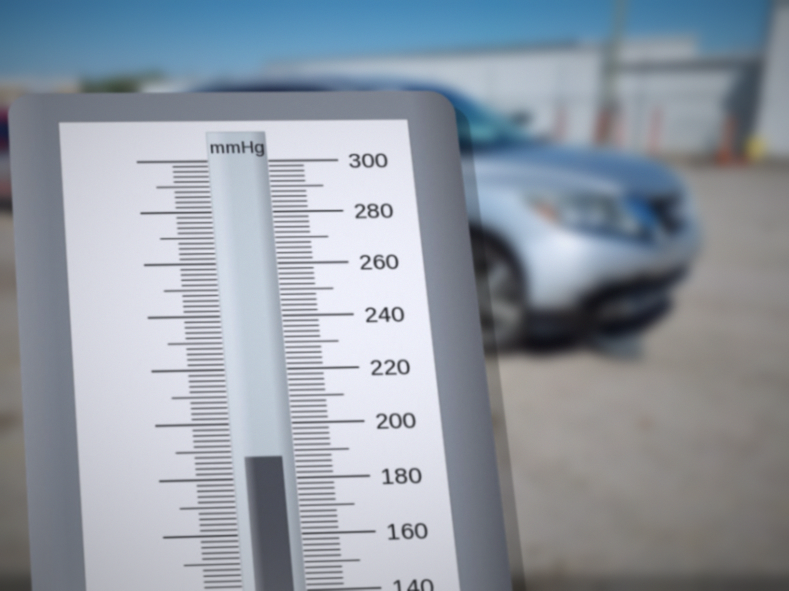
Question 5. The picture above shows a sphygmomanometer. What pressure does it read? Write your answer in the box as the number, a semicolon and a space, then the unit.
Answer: 188; mmHg
